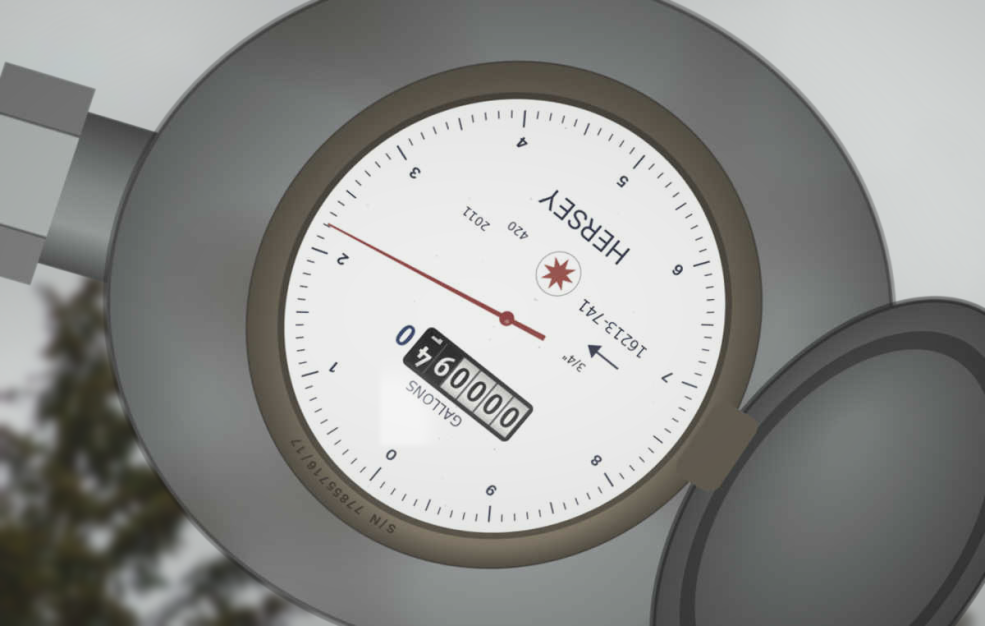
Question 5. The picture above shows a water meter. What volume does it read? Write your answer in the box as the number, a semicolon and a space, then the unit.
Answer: 942.2; gal
